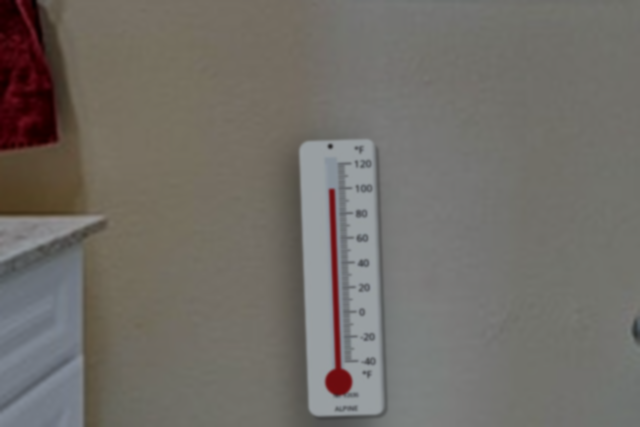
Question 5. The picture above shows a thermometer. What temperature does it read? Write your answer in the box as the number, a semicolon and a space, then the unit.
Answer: 100; °F
